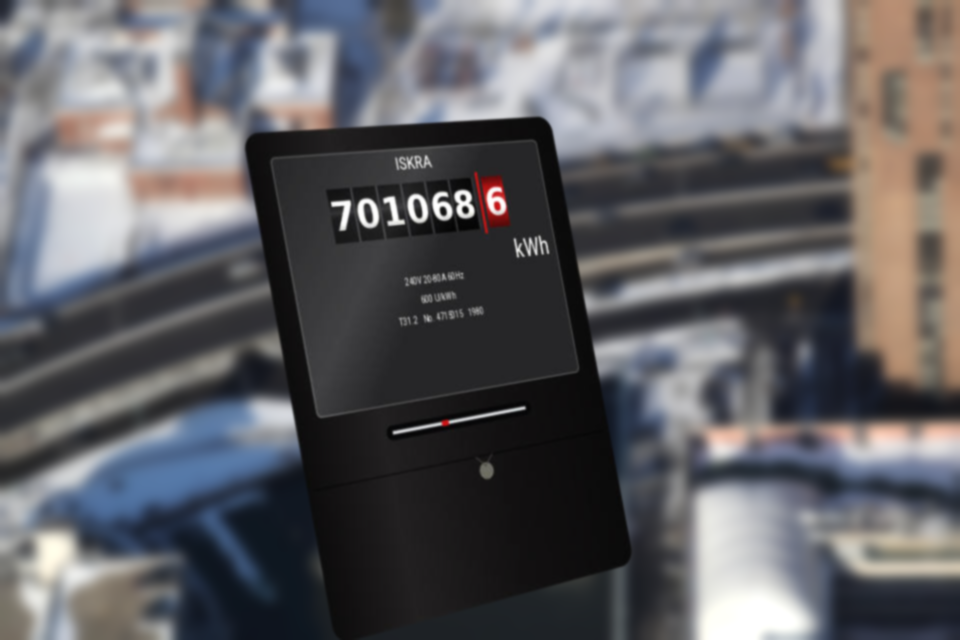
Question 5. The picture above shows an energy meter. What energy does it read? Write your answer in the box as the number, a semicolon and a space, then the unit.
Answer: 701068.6; kWh
